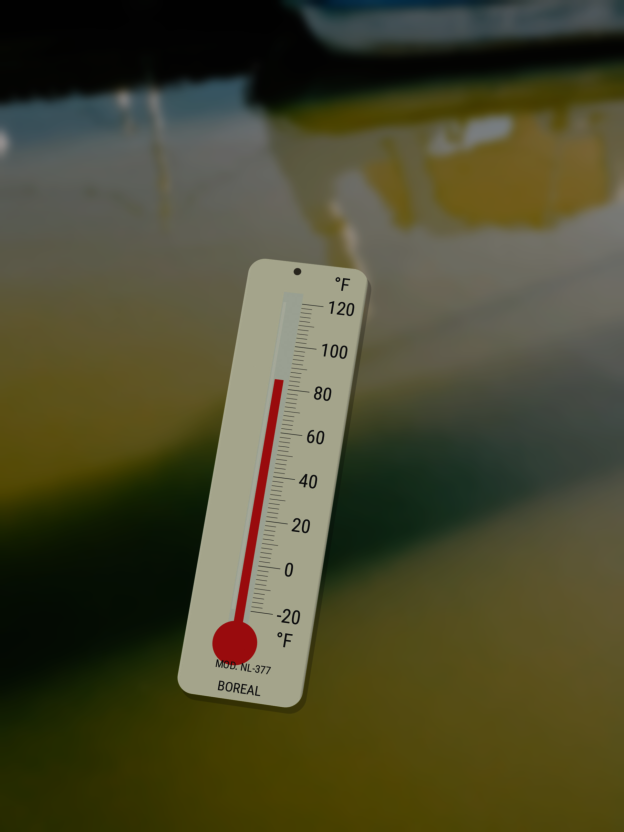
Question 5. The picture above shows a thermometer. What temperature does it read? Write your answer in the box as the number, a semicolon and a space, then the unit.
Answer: 84; °F
